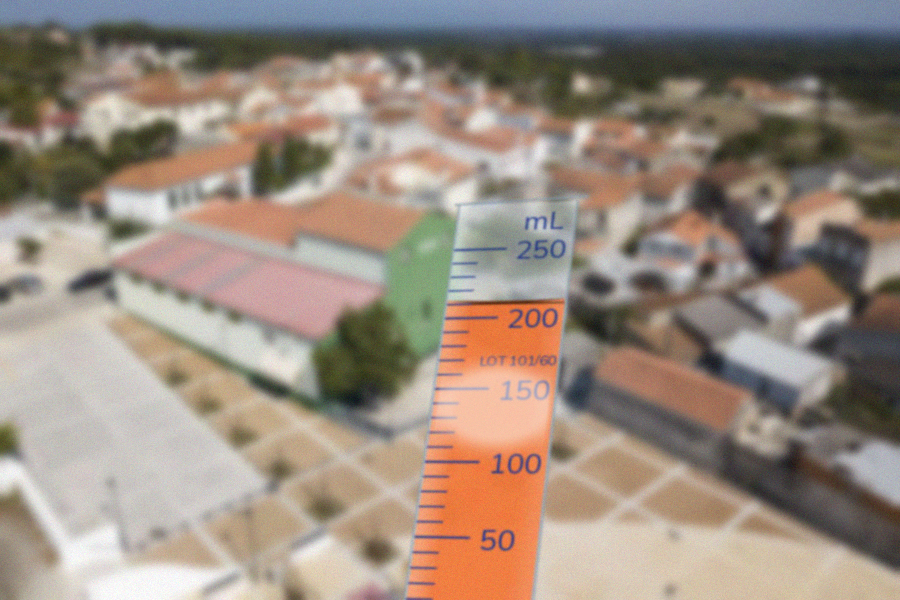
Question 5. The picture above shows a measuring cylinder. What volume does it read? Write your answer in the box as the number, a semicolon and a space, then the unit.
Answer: 210; mL
